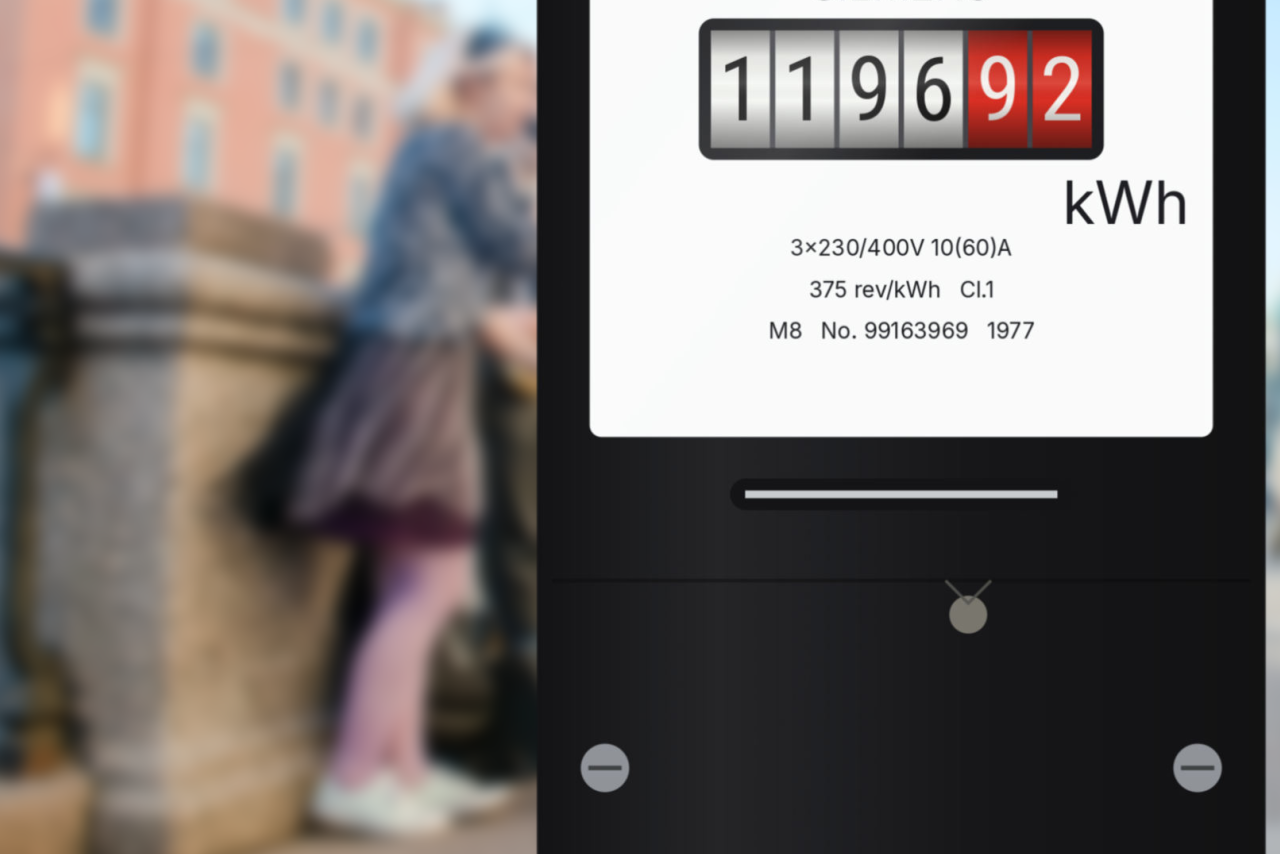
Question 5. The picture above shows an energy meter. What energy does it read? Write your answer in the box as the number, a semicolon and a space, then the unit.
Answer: 1196.92; kWh
